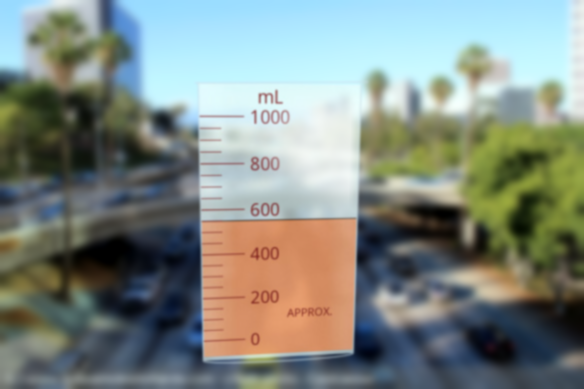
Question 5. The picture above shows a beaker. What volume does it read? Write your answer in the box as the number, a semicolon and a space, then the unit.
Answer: 550; mL
